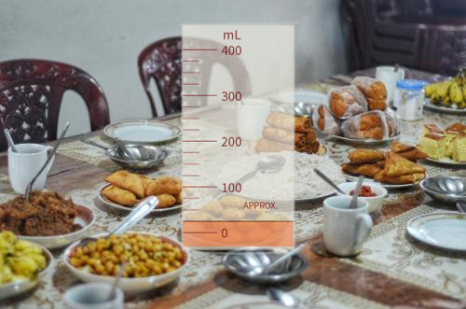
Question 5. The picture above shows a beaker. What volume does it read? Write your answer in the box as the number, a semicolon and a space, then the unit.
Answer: 25; mL
